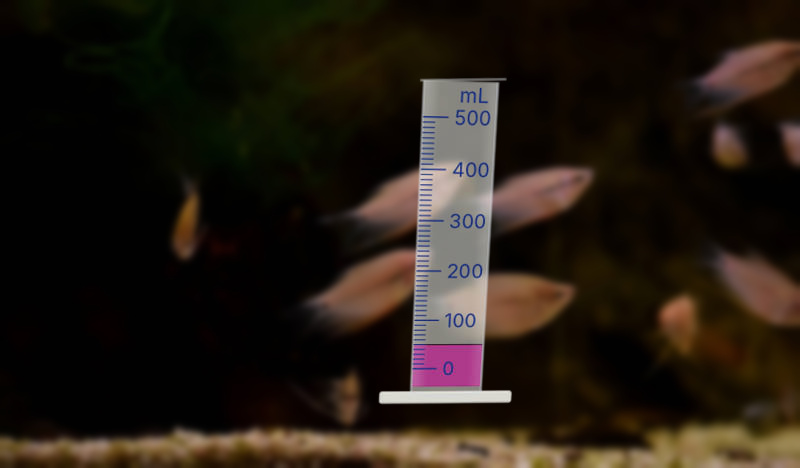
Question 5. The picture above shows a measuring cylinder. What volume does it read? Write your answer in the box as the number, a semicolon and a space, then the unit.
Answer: 50; mL
